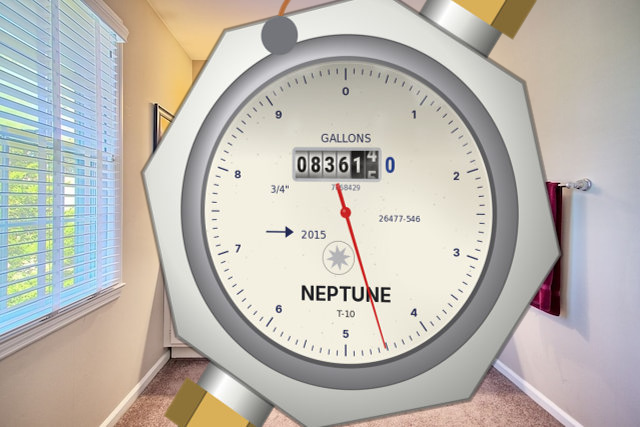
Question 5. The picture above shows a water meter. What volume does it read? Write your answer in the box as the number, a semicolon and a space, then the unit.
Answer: 836144.5; gal
